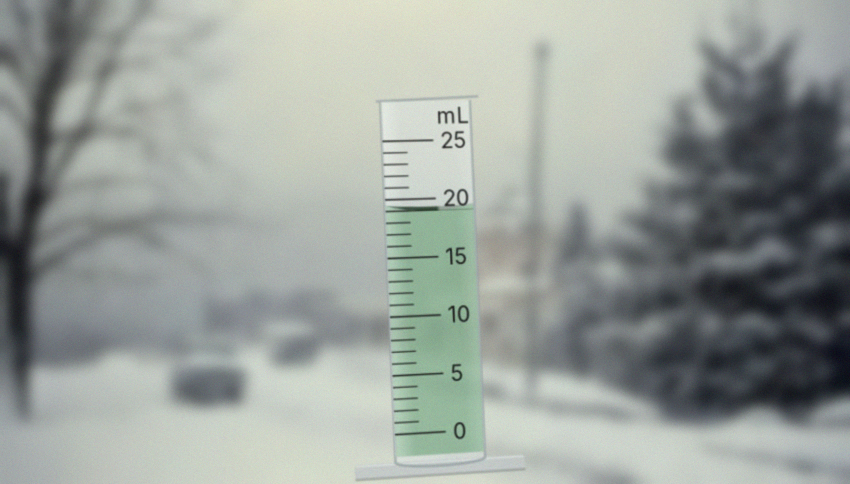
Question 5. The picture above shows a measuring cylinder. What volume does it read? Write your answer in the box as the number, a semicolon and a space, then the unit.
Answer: 19; mL
